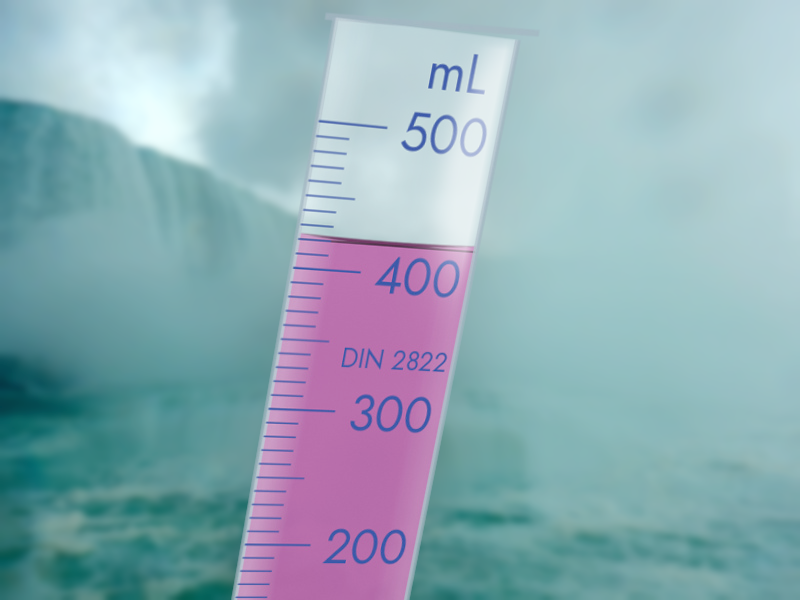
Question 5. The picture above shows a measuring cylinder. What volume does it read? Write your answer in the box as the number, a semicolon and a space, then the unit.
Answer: 420; mL
